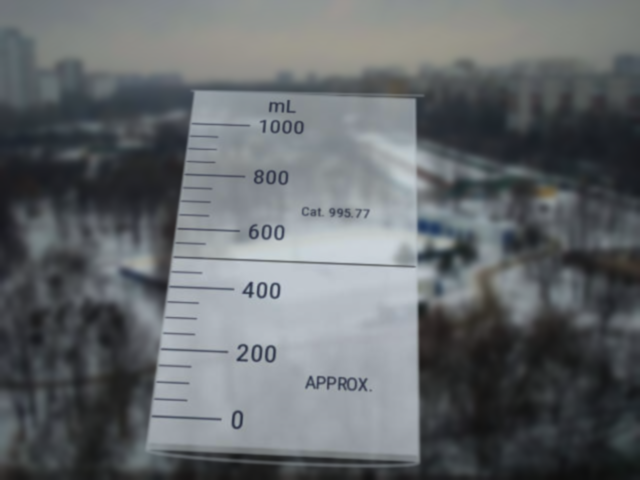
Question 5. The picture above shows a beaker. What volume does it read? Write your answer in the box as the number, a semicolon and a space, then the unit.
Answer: 500; mL
